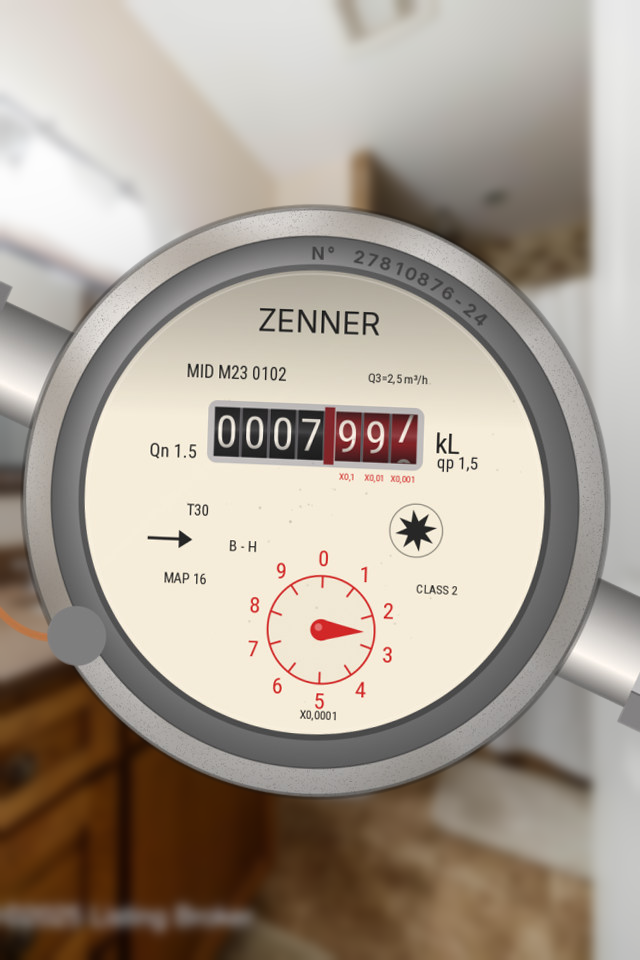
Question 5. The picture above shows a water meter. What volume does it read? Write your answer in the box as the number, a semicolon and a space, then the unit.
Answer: 7.9972; kL
